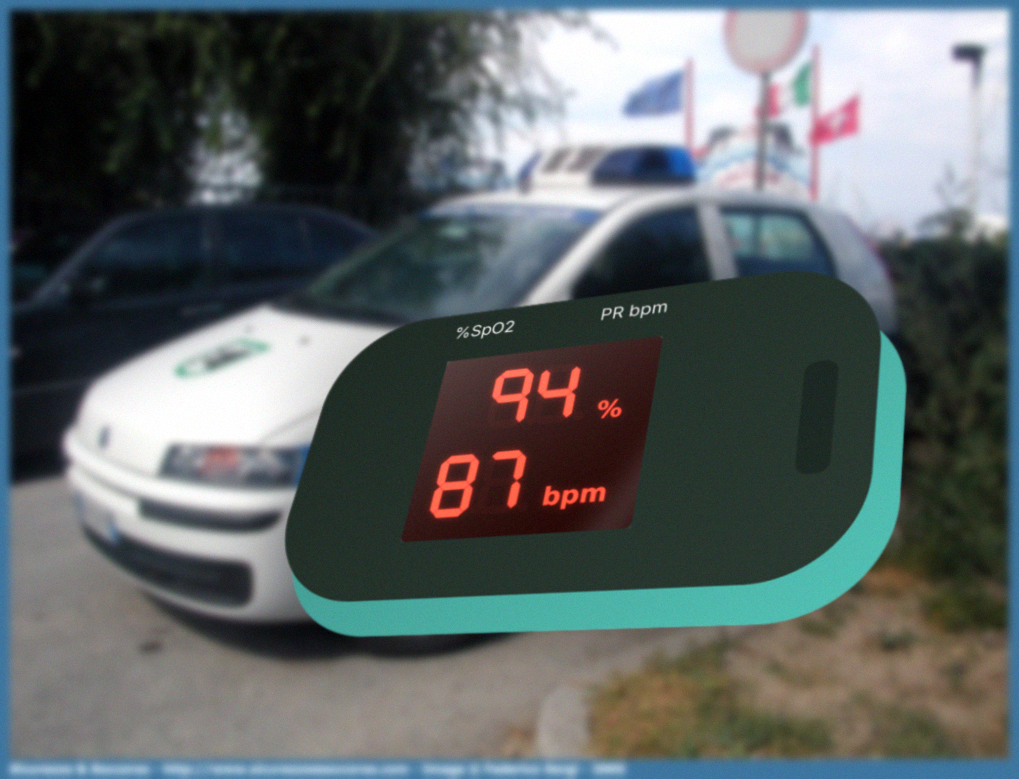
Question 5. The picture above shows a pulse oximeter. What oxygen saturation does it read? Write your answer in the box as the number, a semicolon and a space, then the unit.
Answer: 94; %
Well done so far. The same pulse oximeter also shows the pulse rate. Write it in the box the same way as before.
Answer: 87; bpm
